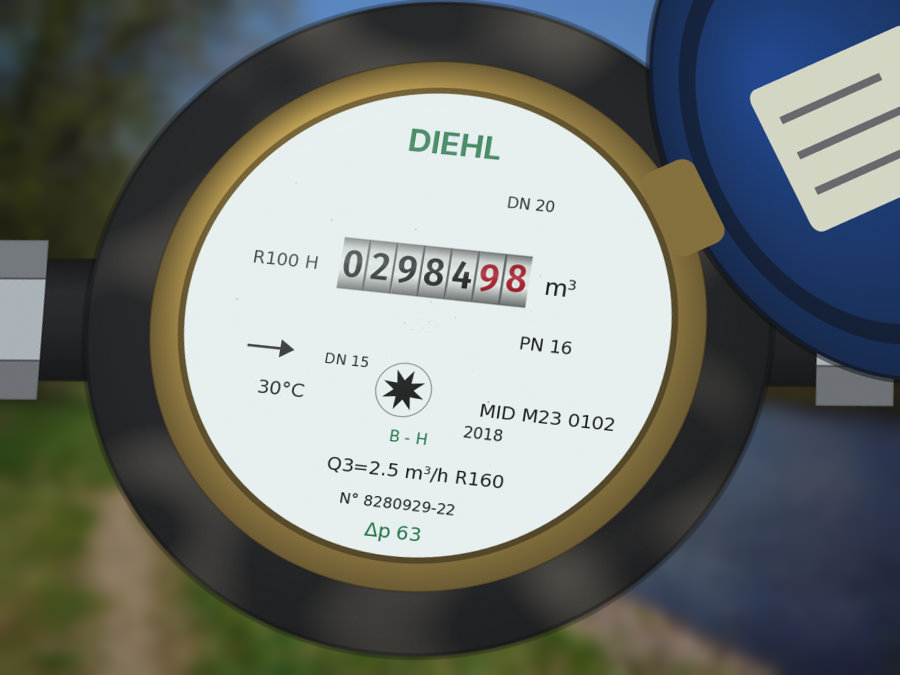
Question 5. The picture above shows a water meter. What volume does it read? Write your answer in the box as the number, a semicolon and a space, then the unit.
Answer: 2984.98; m³
